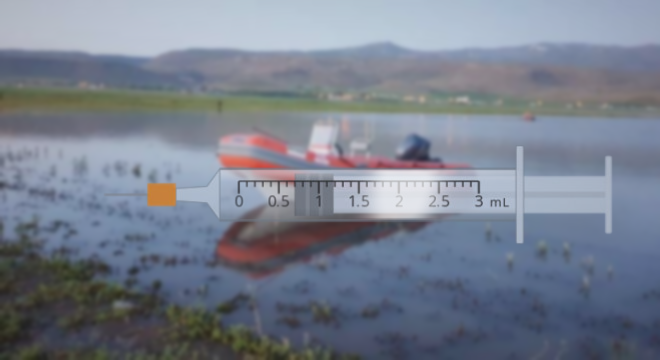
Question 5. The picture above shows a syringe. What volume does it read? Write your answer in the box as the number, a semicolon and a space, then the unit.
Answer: 0.7; mL
